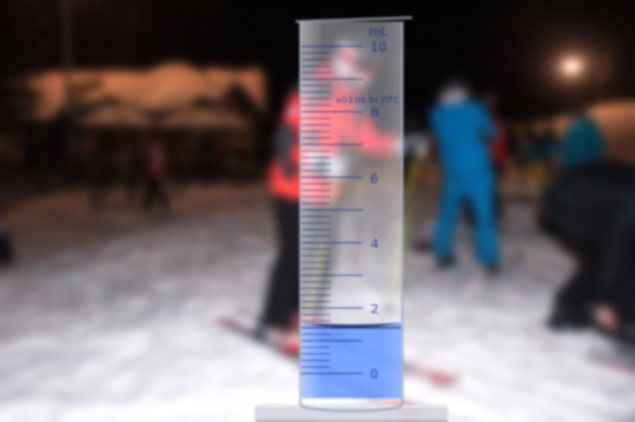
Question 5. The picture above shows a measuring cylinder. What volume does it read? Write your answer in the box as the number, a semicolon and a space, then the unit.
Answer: 1.4; mL
